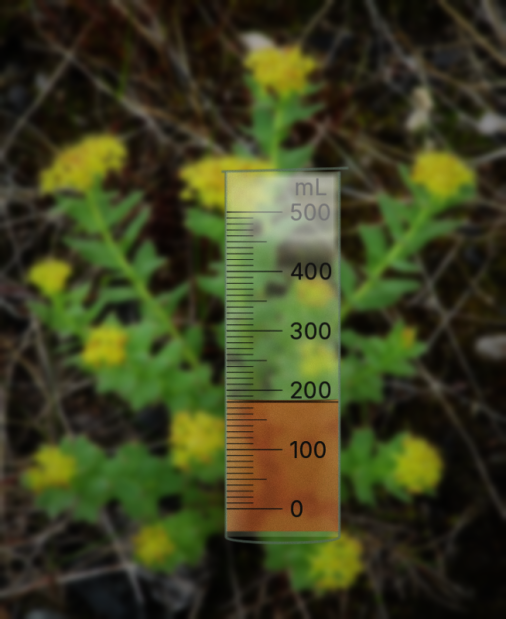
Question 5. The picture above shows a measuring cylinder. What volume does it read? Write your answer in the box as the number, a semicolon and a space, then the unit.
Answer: 180; mL
